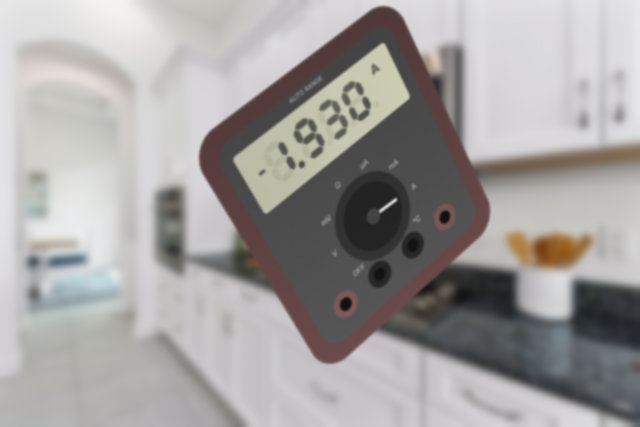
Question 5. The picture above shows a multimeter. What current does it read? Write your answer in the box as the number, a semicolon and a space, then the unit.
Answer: -1.930; A
